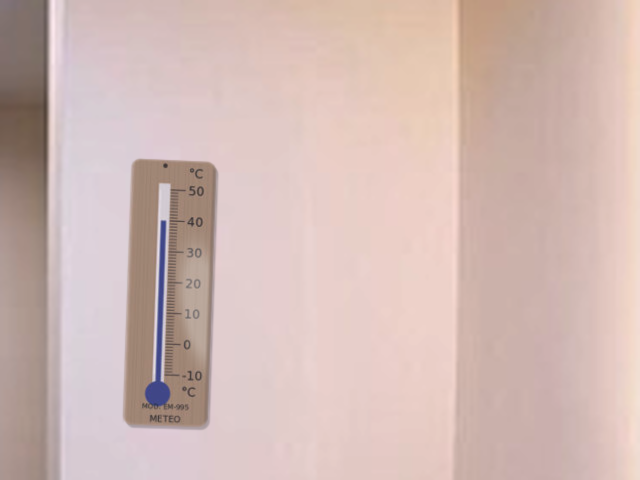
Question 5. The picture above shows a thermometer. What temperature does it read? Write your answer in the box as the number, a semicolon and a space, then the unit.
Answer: 40; °C
